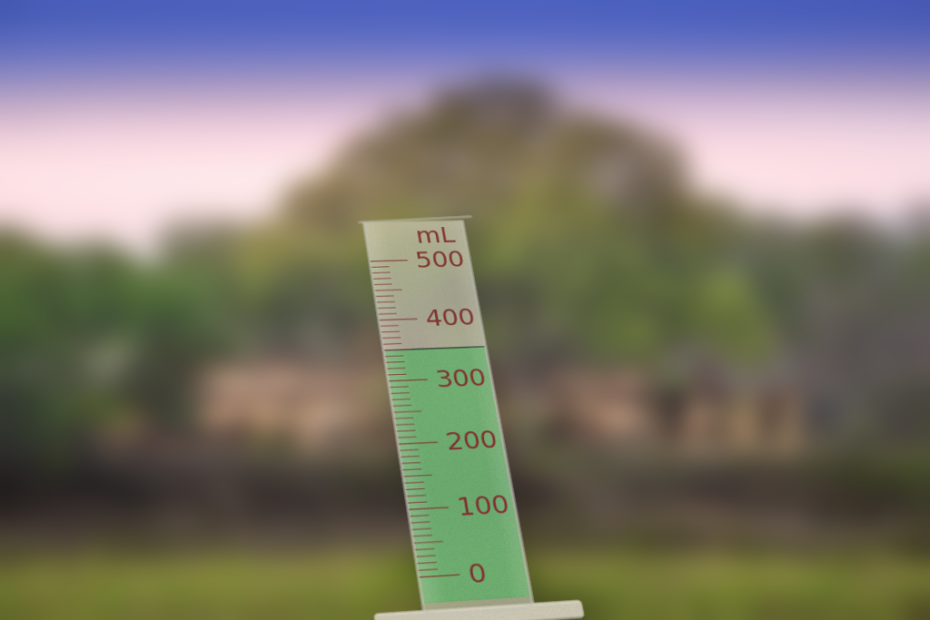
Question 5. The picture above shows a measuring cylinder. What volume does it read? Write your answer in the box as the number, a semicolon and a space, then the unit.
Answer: 350; mL
